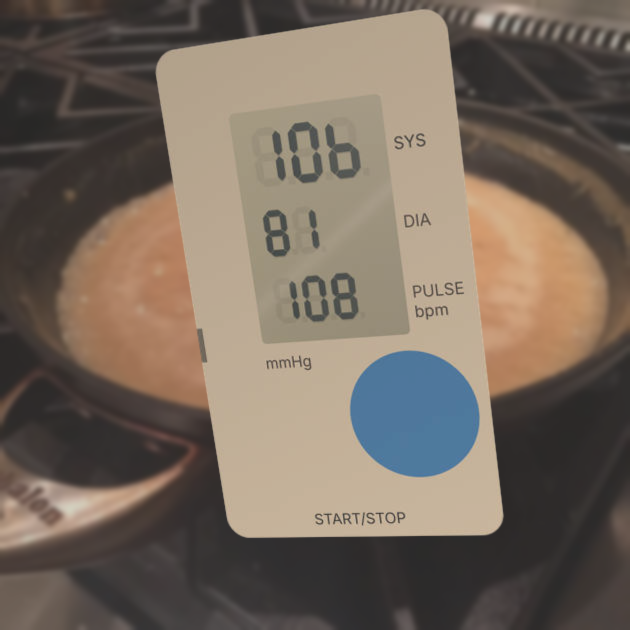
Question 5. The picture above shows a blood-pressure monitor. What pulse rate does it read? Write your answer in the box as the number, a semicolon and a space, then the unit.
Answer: 108; bpm
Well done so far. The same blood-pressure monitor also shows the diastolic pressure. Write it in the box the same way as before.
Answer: 81; mmHg
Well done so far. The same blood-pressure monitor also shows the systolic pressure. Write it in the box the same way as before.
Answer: 106; mmHg
